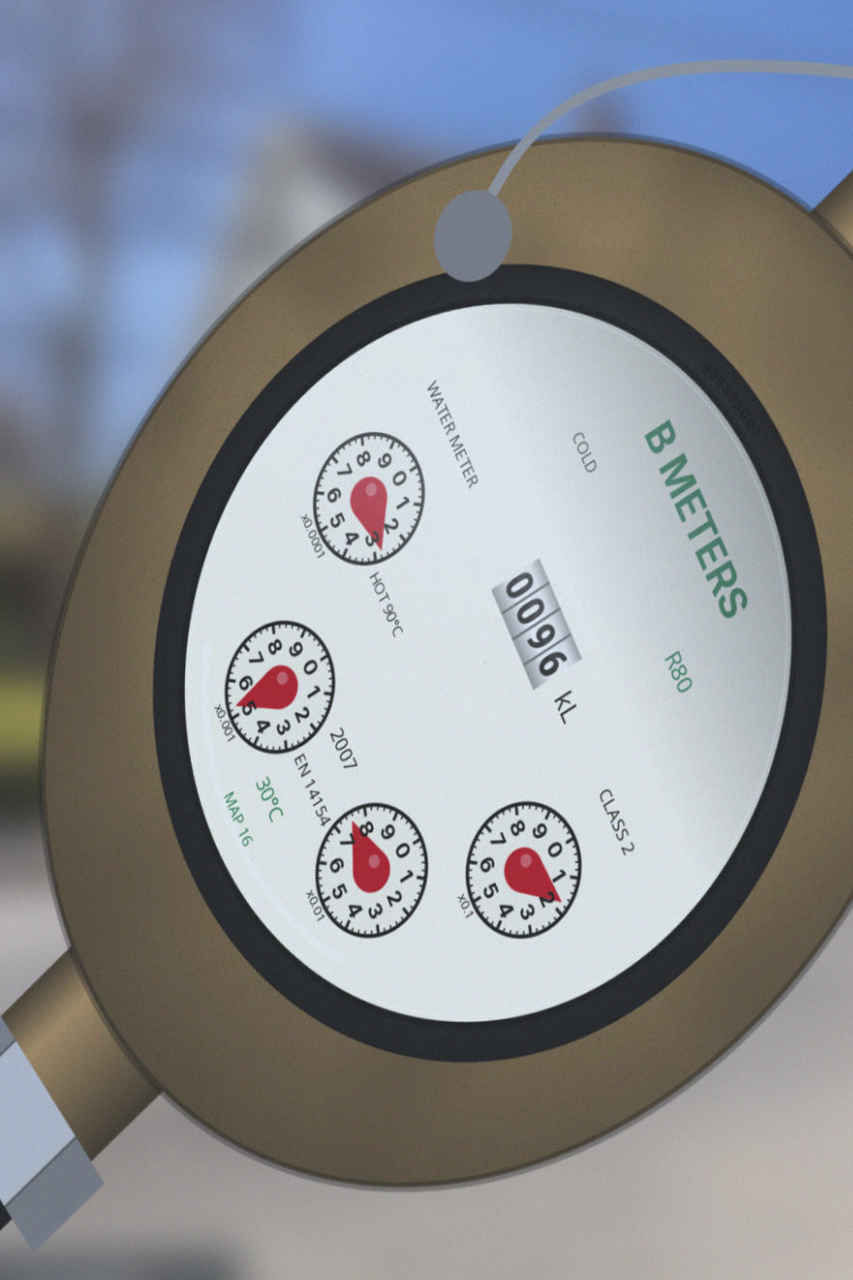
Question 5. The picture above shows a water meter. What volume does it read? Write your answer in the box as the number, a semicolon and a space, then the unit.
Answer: 96.1752; kL
